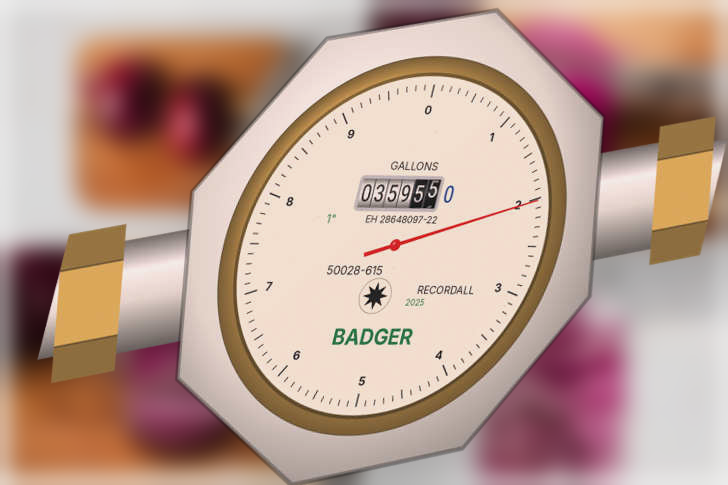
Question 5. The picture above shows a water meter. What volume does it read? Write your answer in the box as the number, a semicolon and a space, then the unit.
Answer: 359552.0; gal
